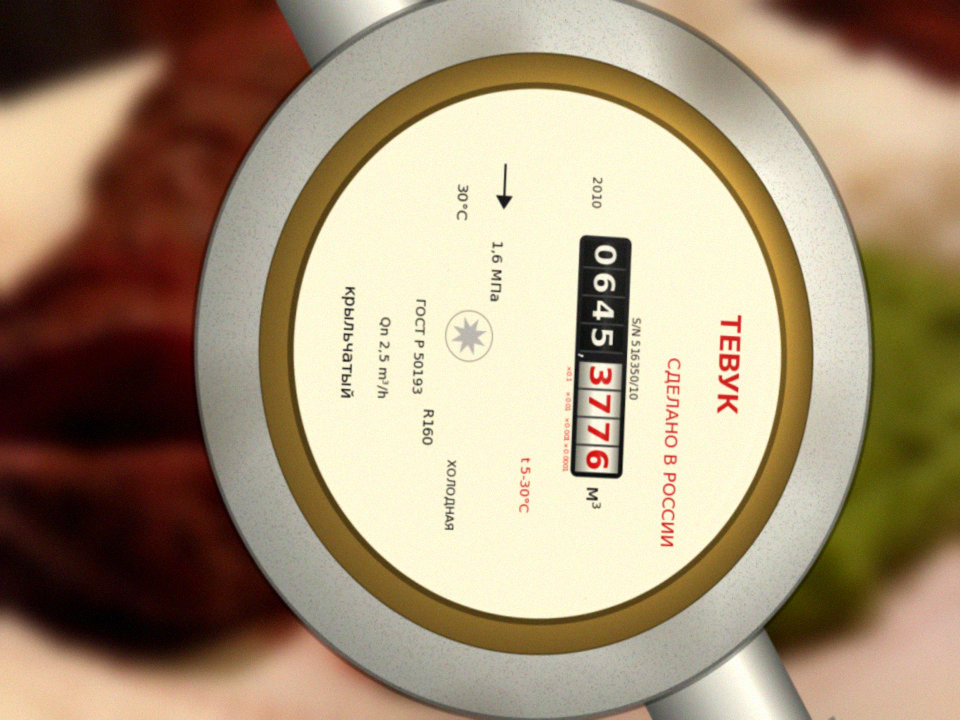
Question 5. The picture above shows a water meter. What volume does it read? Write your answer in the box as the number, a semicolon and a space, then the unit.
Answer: 645.3776; m³
